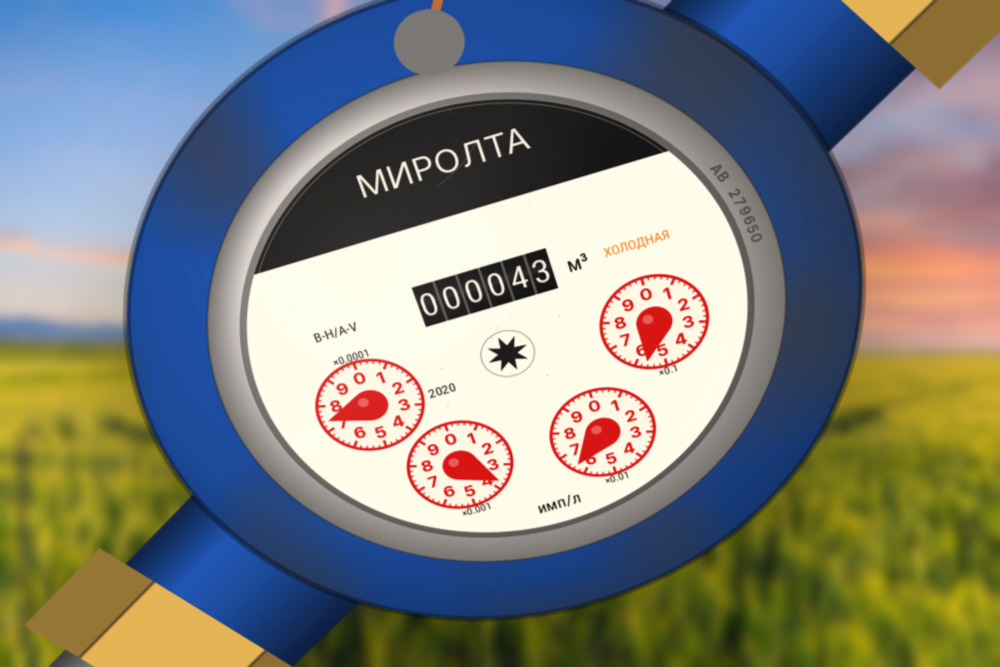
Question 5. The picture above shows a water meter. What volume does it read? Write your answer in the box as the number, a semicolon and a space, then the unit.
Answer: 43.5637; m³
